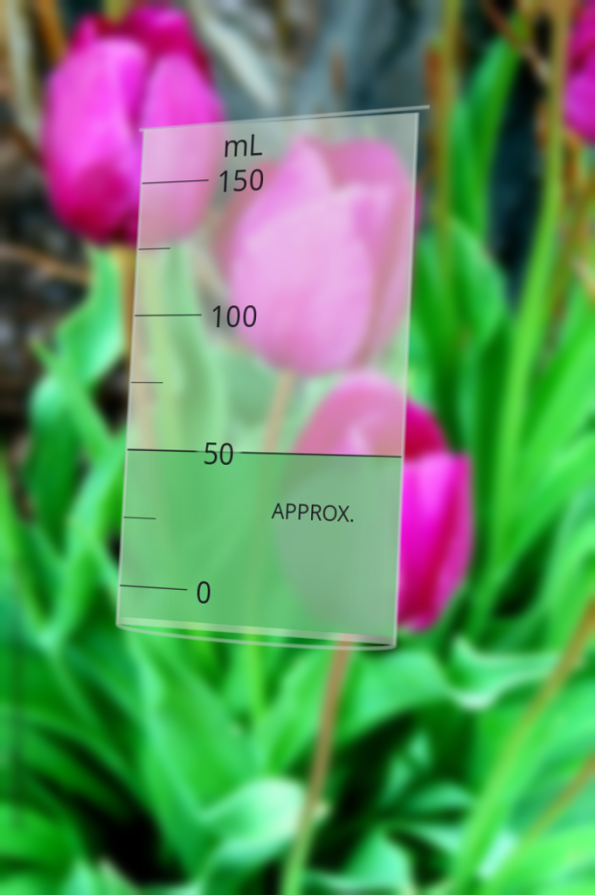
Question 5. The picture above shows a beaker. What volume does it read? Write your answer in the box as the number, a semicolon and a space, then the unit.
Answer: 50; mL
